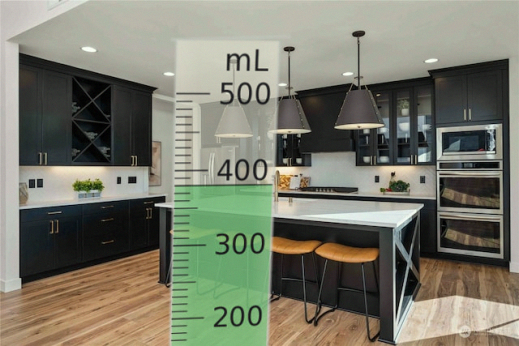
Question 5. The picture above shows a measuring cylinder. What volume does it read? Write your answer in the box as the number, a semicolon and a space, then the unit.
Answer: 380; mL
